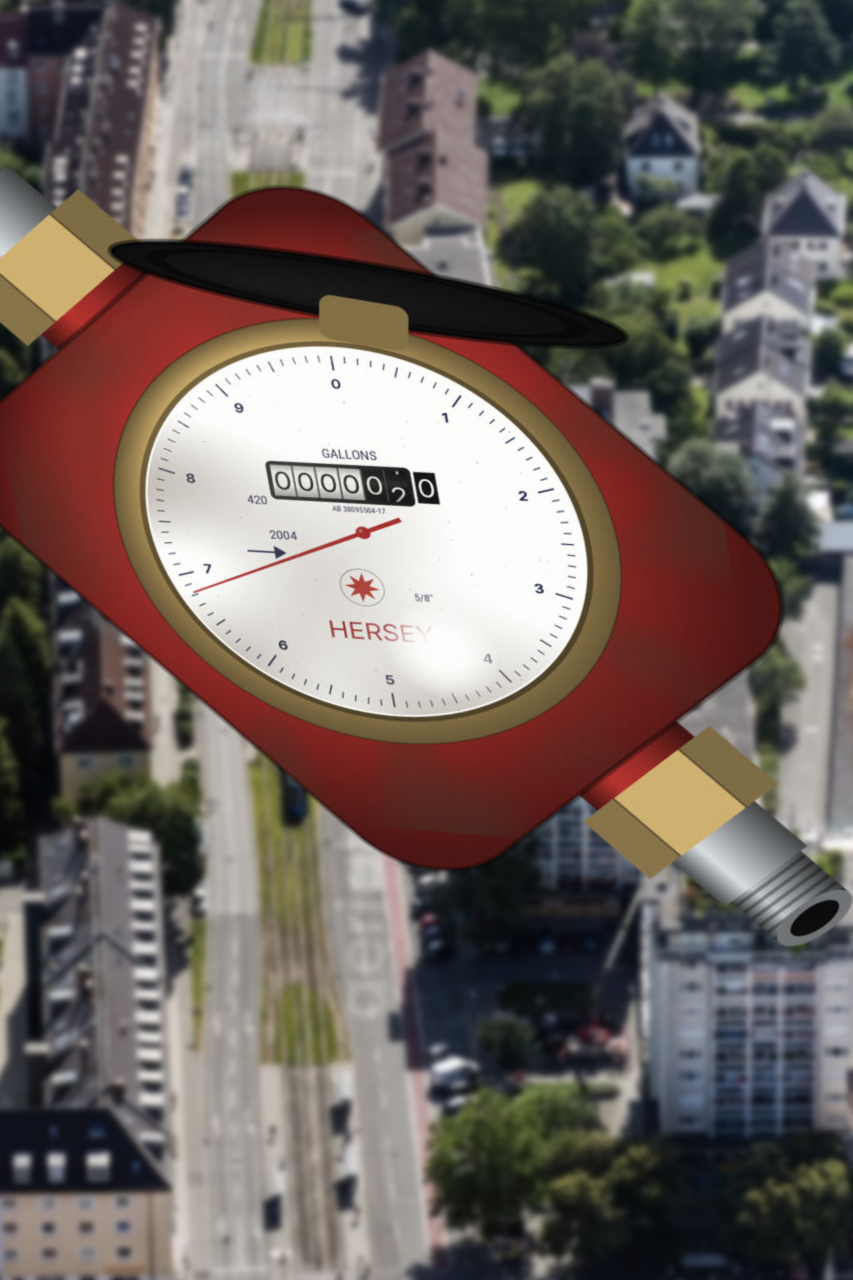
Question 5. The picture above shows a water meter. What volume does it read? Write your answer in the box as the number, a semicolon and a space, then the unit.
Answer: 16.8; gal
